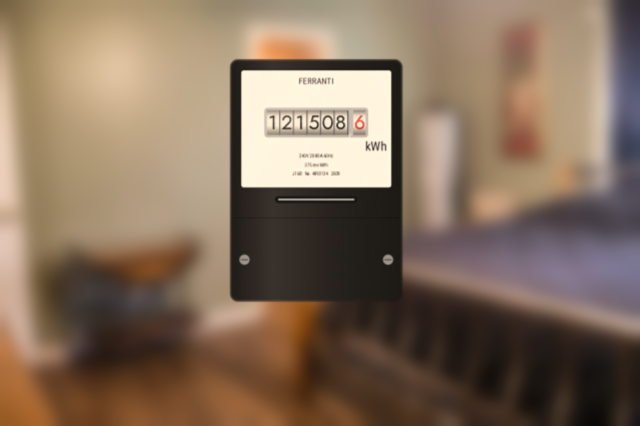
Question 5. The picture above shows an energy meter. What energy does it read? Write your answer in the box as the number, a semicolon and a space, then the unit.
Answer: 121508.6; kWh
